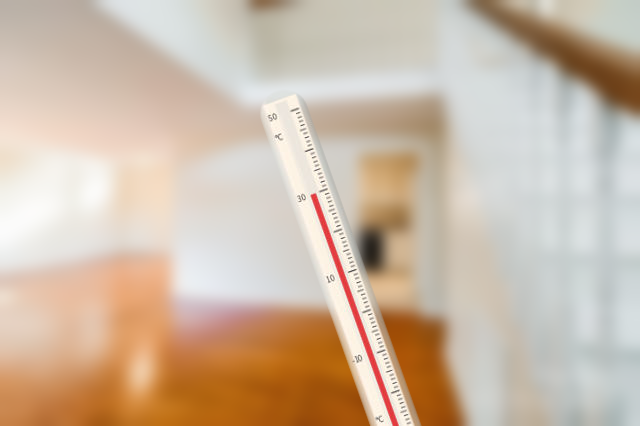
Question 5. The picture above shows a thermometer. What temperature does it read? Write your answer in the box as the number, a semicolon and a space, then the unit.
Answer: 30; °C
